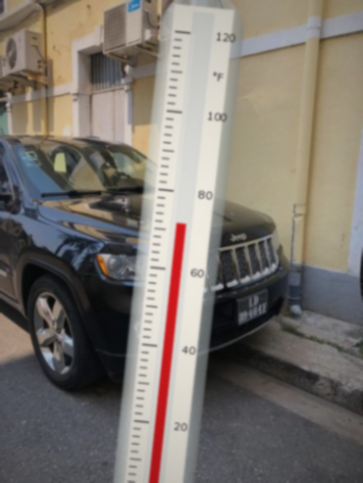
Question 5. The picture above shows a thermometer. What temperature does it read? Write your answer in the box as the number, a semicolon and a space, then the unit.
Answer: 72; °F
